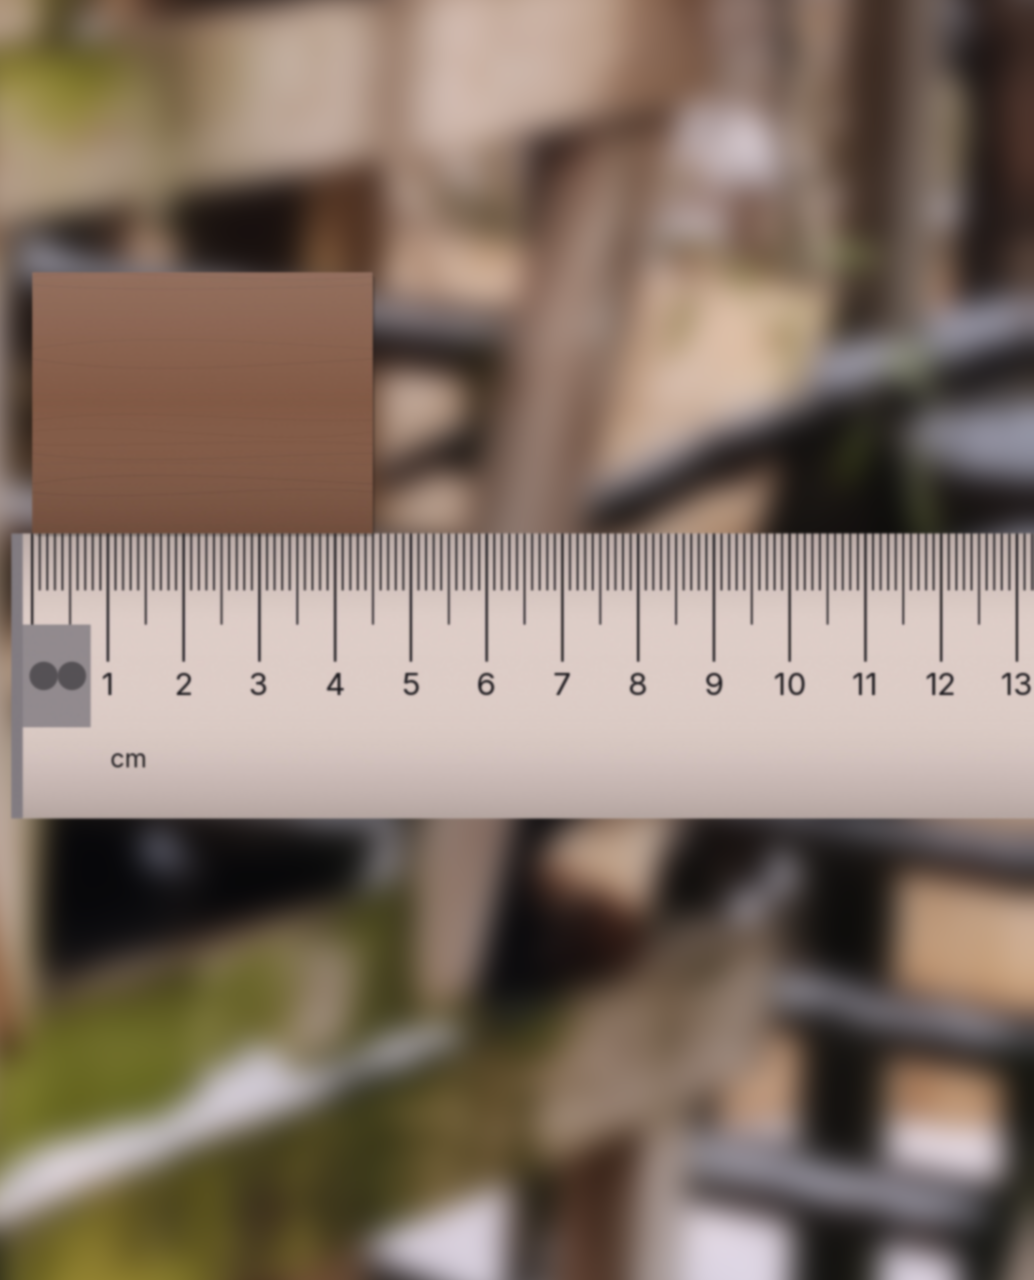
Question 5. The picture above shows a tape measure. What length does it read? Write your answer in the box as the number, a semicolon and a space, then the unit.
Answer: 4.5; cm
